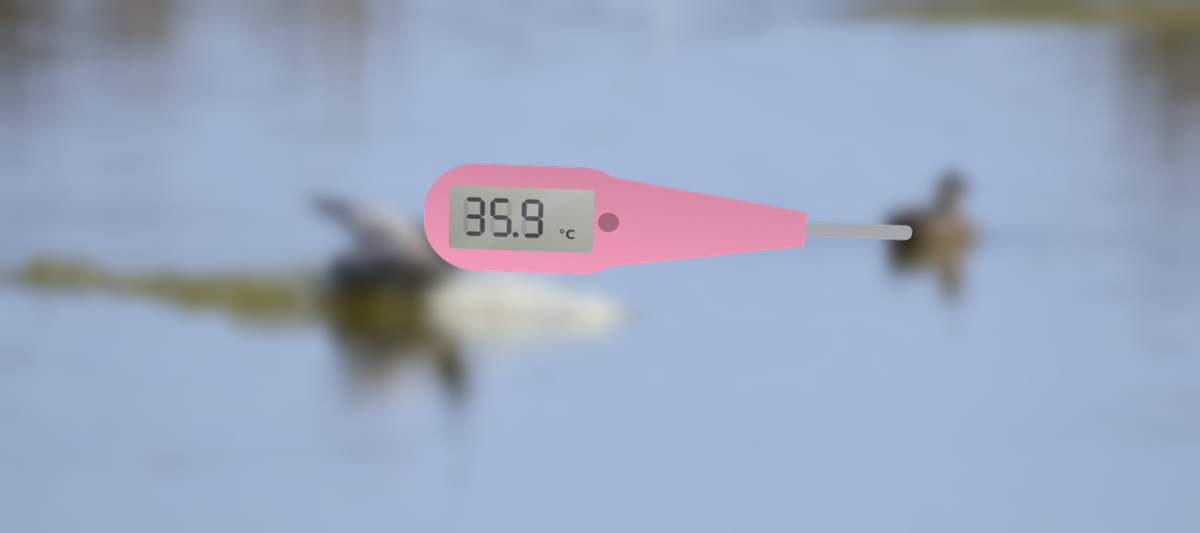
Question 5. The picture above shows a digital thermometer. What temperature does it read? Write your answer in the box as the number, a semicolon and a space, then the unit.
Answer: 35.9; °C
